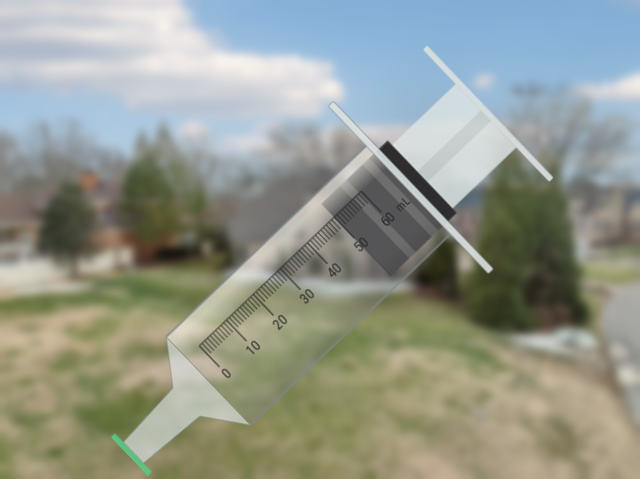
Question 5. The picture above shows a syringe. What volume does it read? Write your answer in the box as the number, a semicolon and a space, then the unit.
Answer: 50; mL
